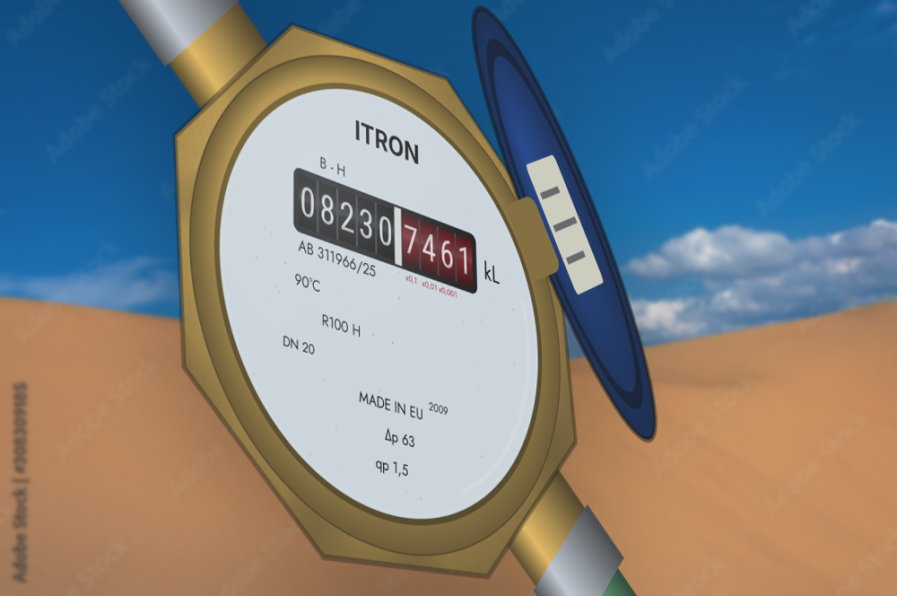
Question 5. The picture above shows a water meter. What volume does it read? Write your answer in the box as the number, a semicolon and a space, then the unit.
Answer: 8230.7461; kL
